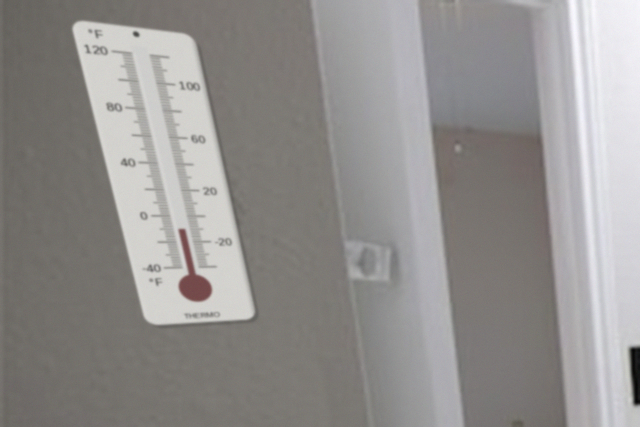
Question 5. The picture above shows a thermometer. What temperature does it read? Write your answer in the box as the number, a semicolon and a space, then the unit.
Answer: -10; °F
